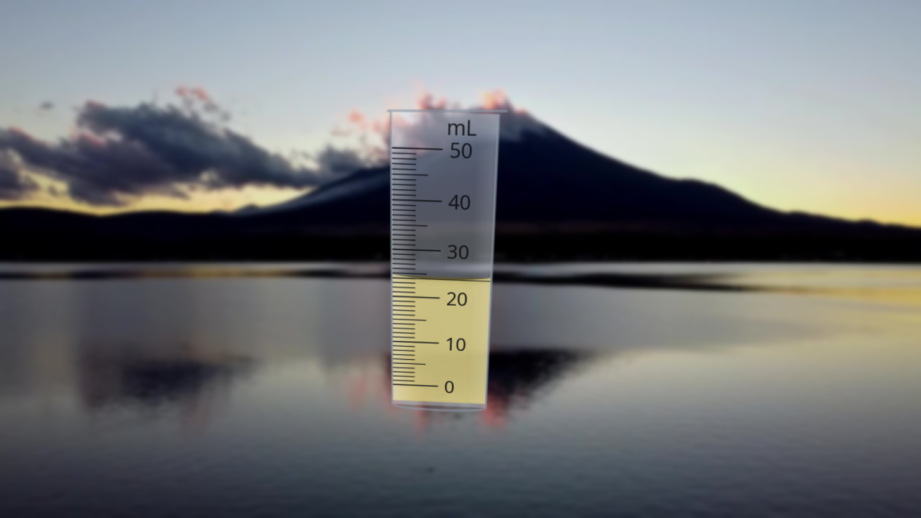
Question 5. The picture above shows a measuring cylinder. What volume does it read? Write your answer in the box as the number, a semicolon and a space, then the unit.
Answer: 24; mL
